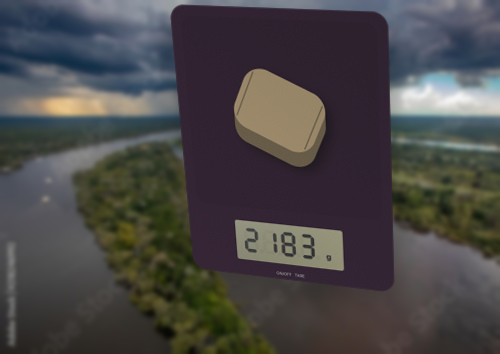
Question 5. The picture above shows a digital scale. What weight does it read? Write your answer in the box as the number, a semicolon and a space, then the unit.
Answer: 2183; g
